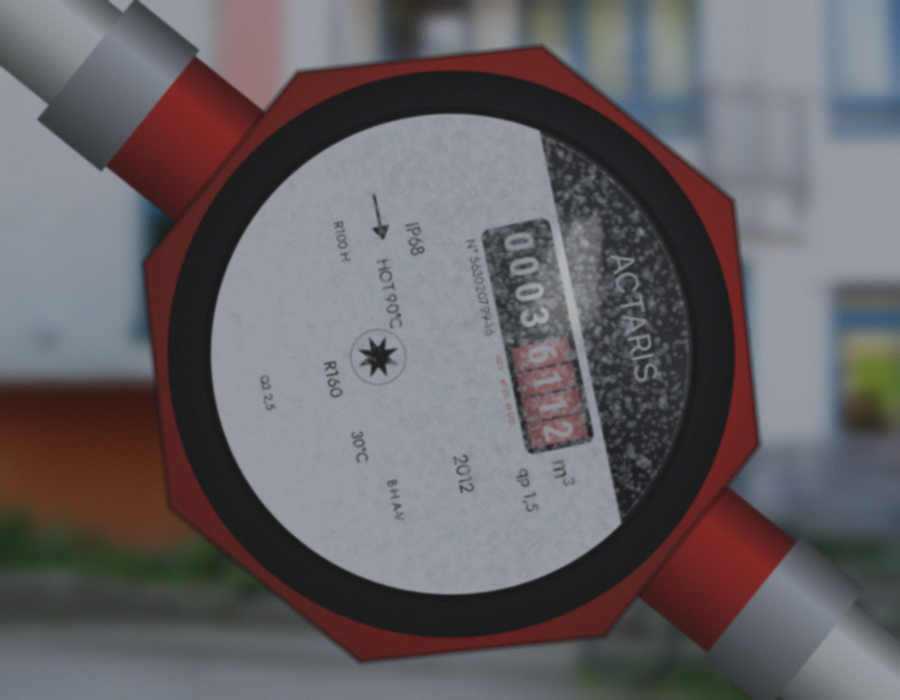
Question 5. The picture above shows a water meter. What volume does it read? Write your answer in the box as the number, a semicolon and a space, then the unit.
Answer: 3.6112; m³
